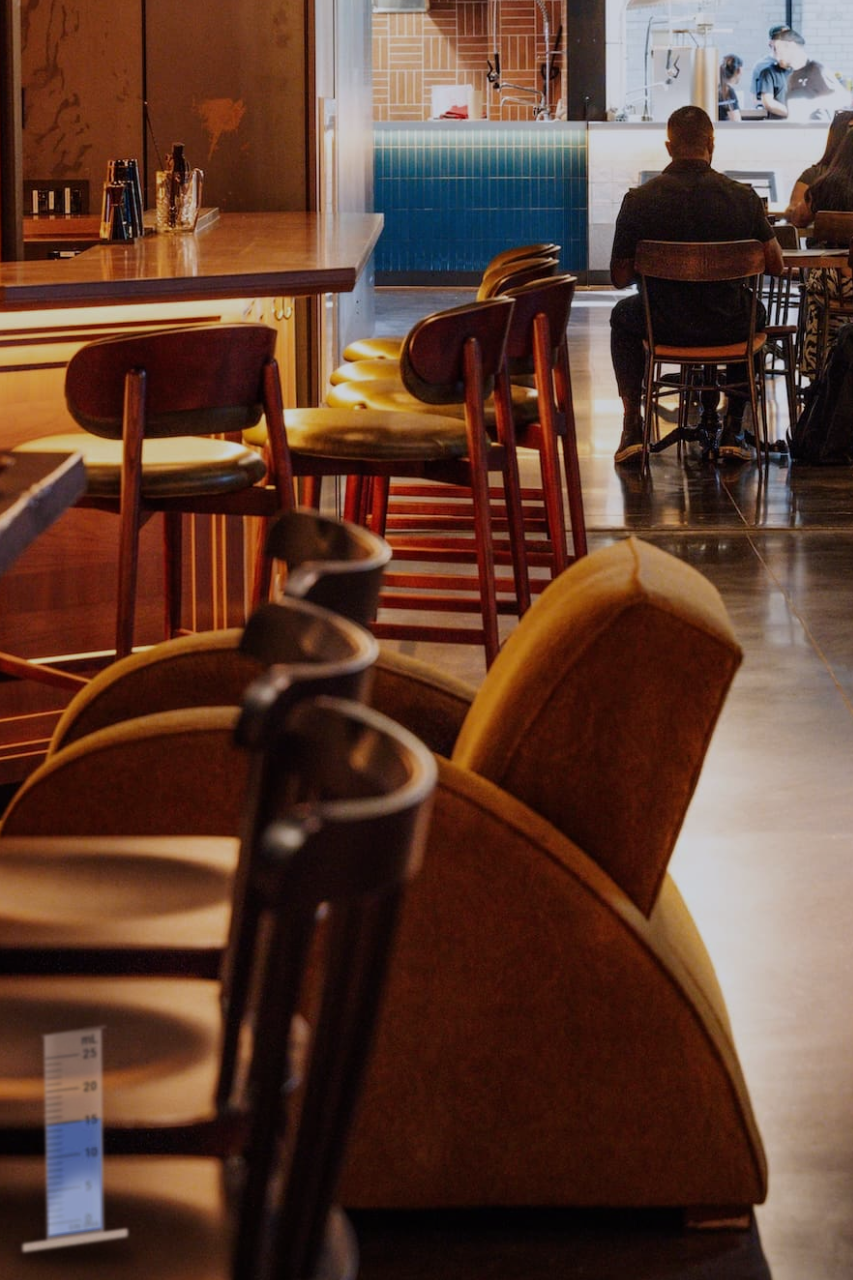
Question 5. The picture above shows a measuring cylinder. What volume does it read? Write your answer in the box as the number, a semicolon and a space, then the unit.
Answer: 15; mL
